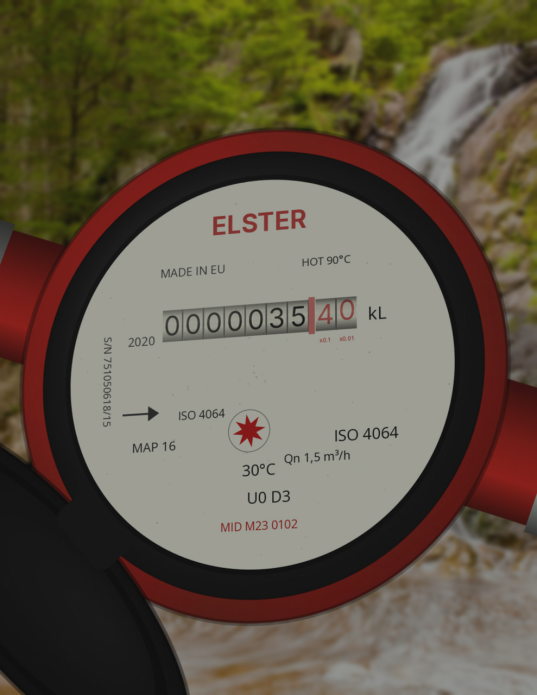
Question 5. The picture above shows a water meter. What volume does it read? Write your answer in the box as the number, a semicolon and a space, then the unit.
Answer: 35.40; kL
